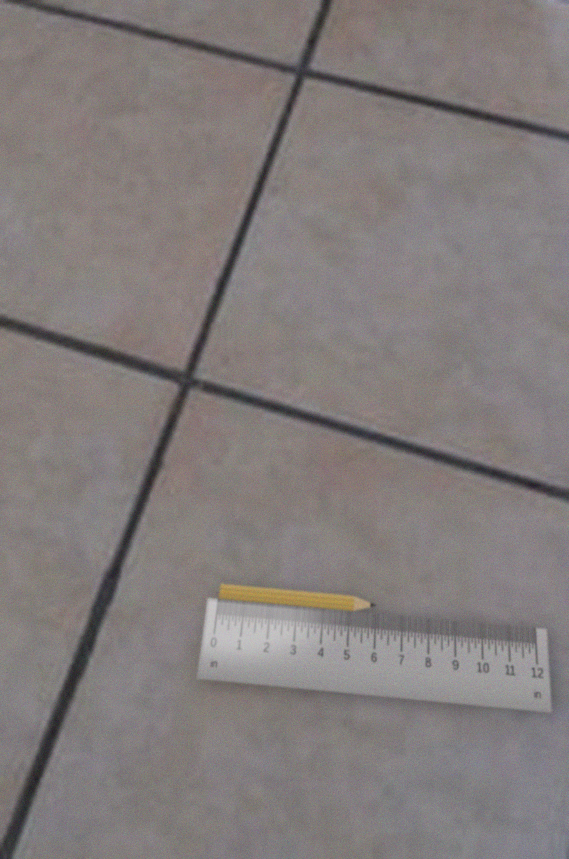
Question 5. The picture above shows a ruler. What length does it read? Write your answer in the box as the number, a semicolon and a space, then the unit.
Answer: 6; in
